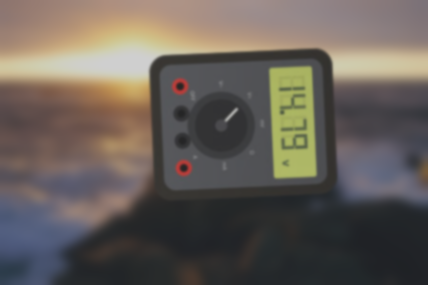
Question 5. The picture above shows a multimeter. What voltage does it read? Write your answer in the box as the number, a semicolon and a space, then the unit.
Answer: 14.79; V
